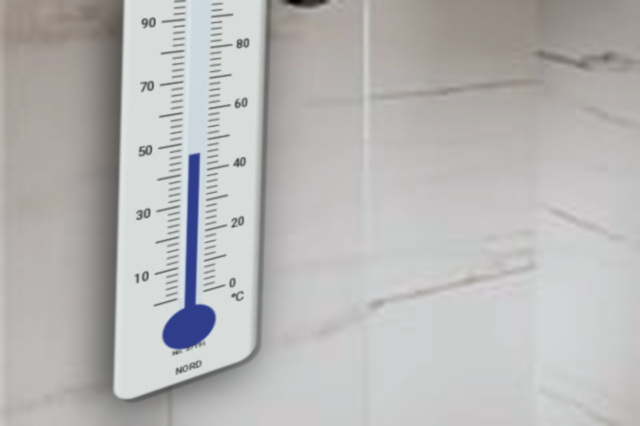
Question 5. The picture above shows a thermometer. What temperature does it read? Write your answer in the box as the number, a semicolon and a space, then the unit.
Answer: 46; °C
